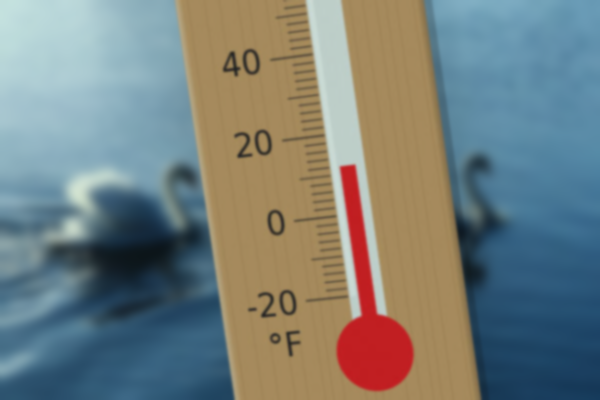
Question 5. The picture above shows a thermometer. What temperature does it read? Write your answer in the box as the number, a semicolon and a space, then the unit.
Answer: 12; °F
